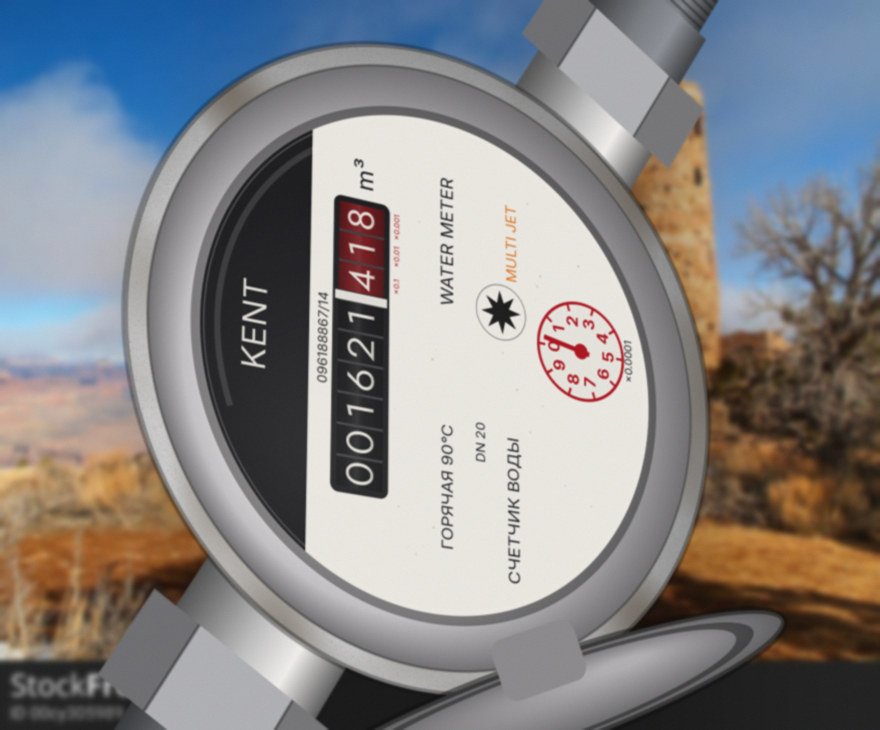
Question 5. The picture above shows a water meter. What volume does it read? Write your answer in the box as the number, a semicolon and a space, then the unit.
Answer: 1621.4180; m³
